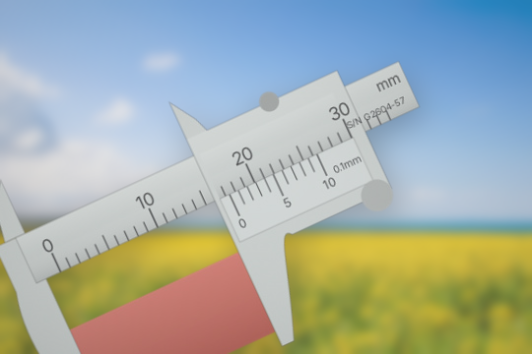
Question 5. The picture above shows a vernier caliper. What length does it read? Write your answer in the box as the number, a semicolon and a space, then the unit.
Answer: 17.4; mm
